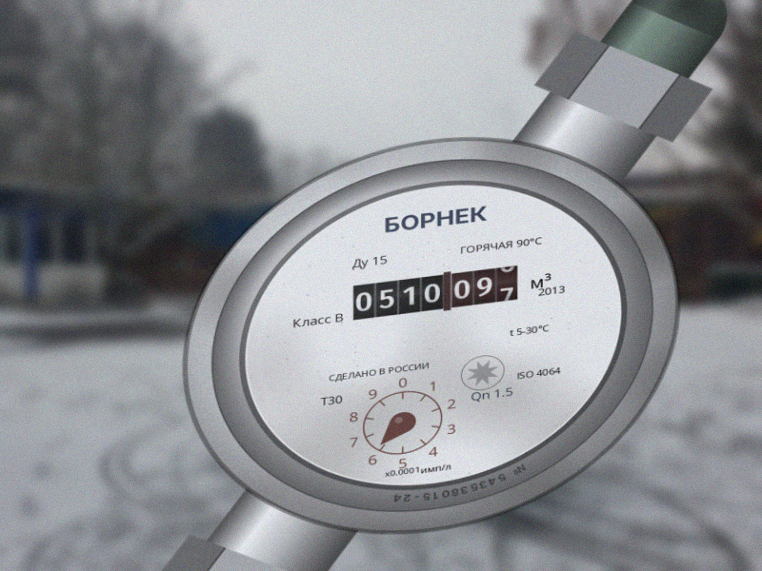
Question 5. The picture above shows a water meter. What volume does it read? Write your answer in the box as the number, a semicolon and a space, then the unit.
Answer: 510.0966; m³
